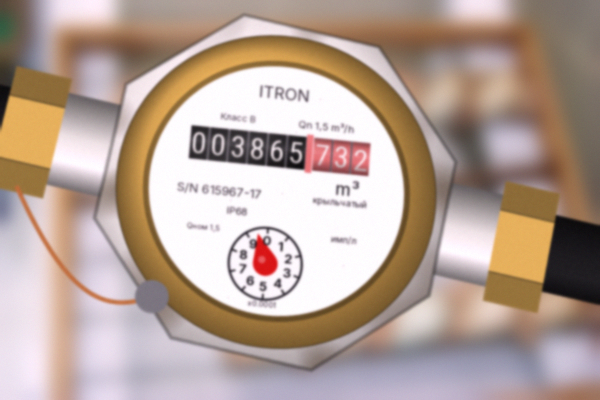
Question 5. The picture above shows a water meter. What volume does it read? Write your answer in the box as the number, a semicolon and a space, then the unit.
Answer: 3865.7319; m³
